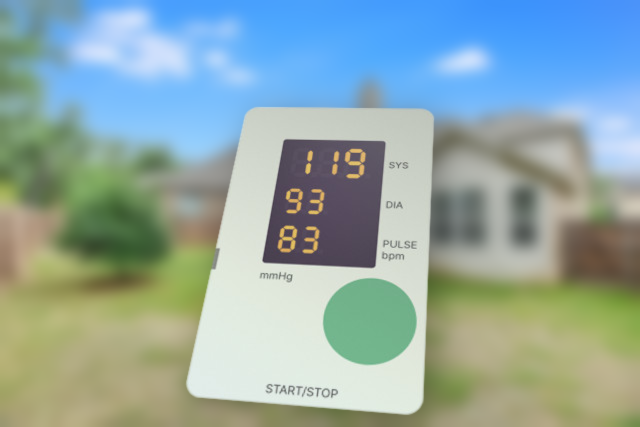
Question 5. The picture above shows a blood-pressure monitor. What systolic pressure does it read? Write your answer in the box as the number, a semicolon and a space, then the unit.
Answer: 119; mmHg
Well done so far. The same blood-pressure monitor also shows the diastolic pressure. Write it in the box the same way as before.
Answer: 93; mmHg
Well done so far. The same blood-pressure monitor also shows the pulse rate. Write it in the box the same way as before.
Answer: 83; bpm
